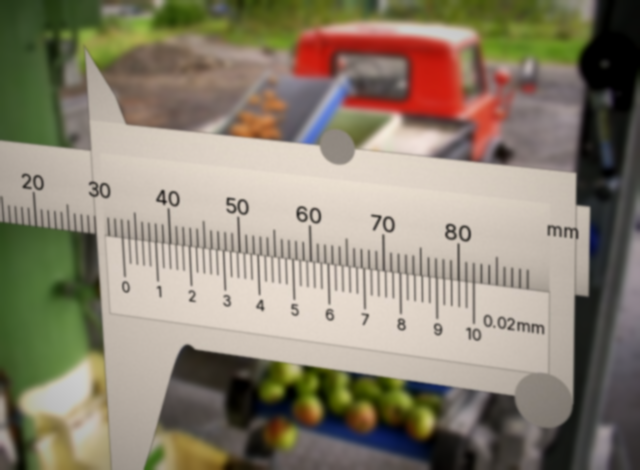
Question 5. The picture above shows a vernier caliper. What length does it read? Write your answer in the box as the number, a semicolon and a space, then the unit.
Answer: 33.0; mm
